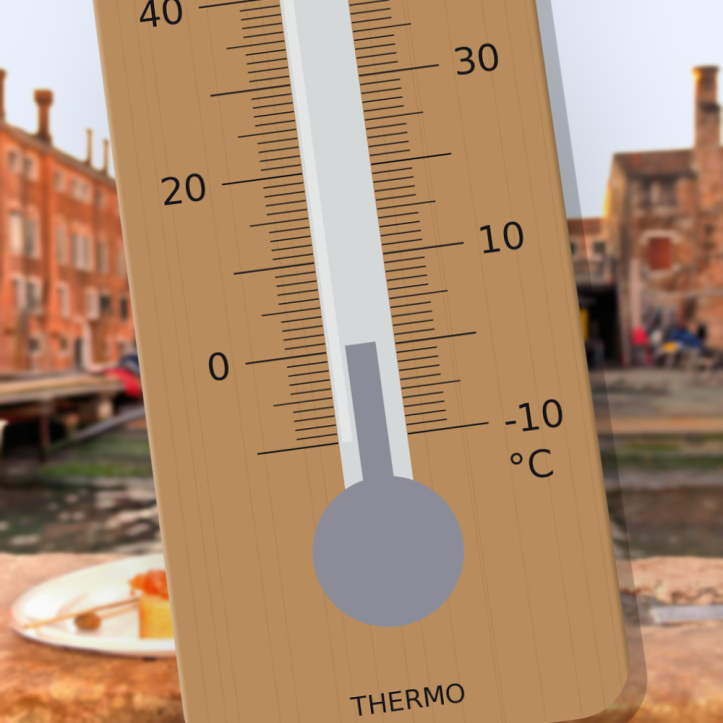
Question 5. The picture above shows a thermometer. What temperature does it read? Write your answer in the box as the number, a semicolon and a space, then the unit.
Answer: 0.5; °C
